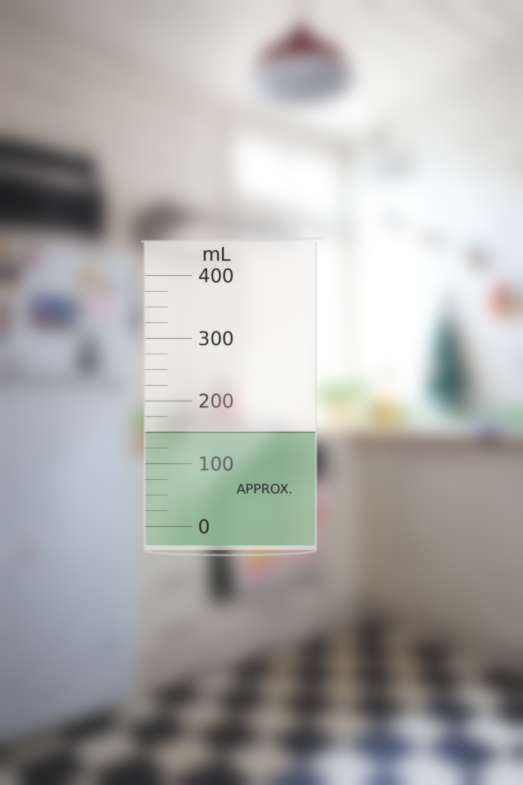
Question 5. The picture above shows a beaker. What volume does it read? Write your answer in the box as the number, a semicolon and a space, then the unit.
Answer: 150; mL
